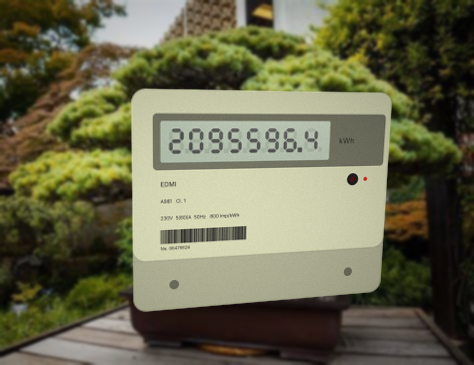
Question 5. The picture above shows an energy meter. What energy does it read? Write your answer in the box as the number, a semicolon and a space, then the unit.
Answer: 2095596.4; kWh
